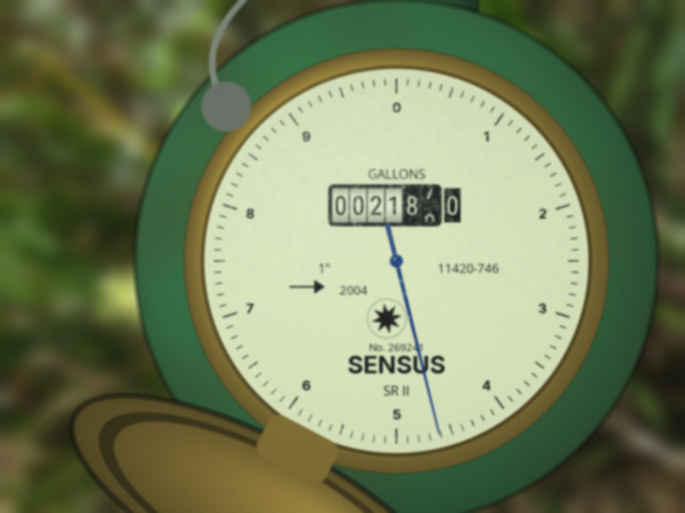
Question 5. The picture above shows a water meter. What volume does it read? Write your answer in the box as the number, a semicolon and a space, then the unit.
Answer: 21874.6; gal
